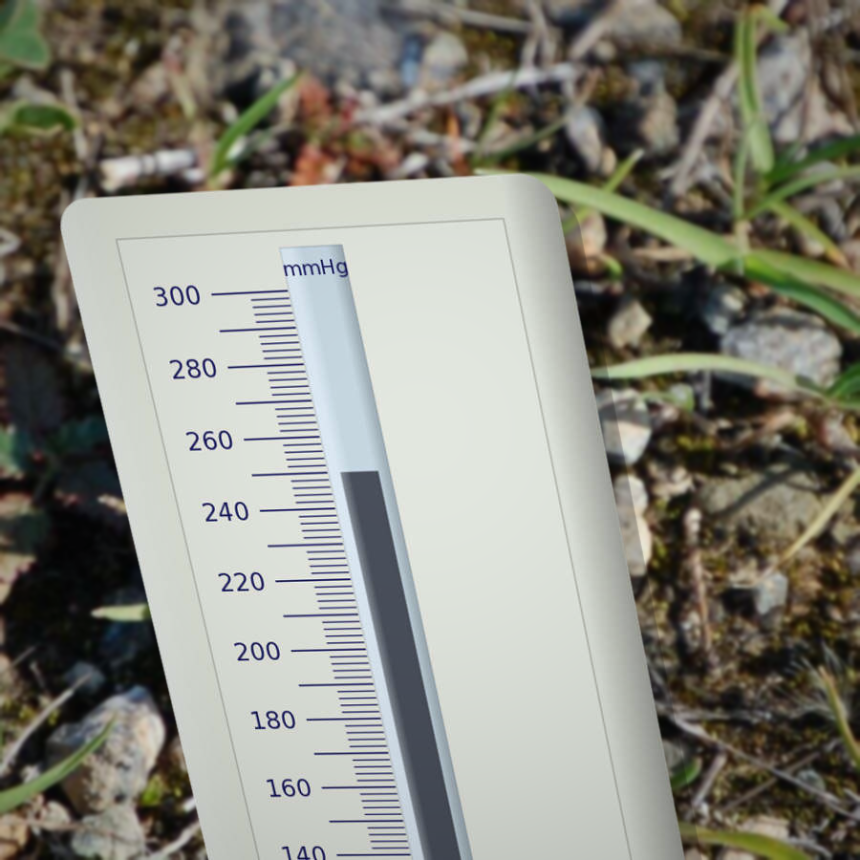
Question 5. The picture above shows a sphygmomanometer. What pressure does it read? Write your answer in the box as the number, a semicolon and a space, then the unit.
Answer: 250; mmHg
